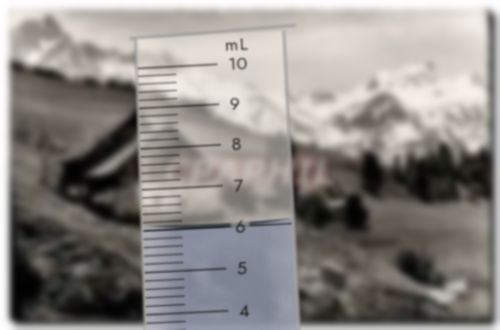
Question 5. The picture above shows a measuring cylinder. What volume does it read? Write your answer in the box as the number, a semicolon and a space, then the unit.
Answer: 6; mL
